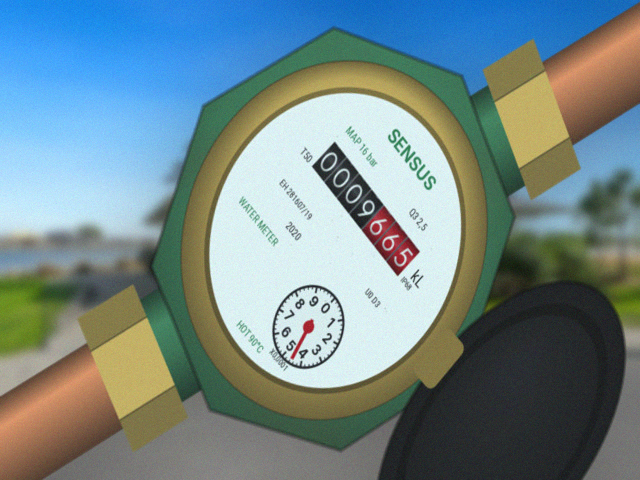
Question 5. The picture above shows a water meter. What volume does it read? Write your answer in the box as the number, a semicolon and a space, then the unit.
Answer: 9.6654; kL
